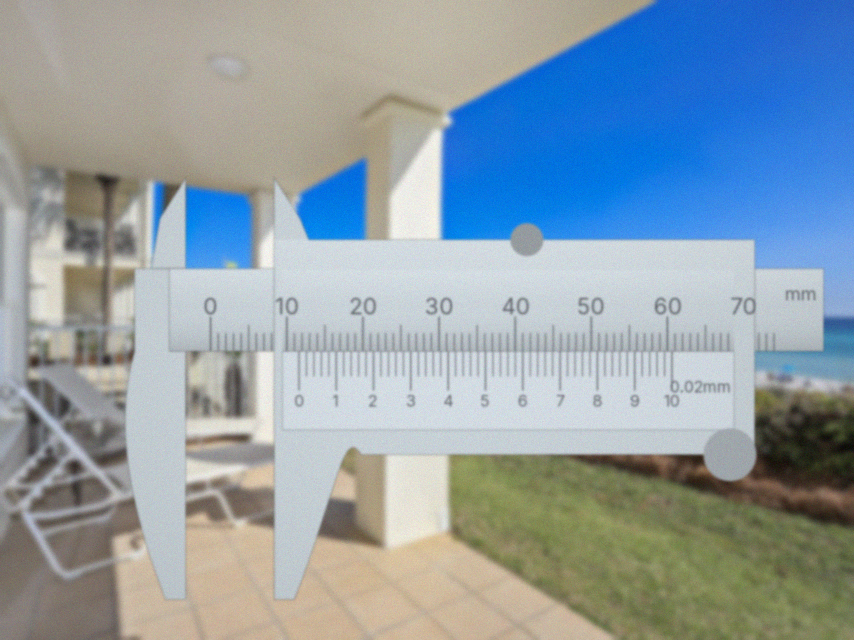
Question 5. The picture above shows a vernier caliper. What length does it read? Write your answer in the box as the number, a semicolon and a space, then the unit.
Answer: 11.6; mm
